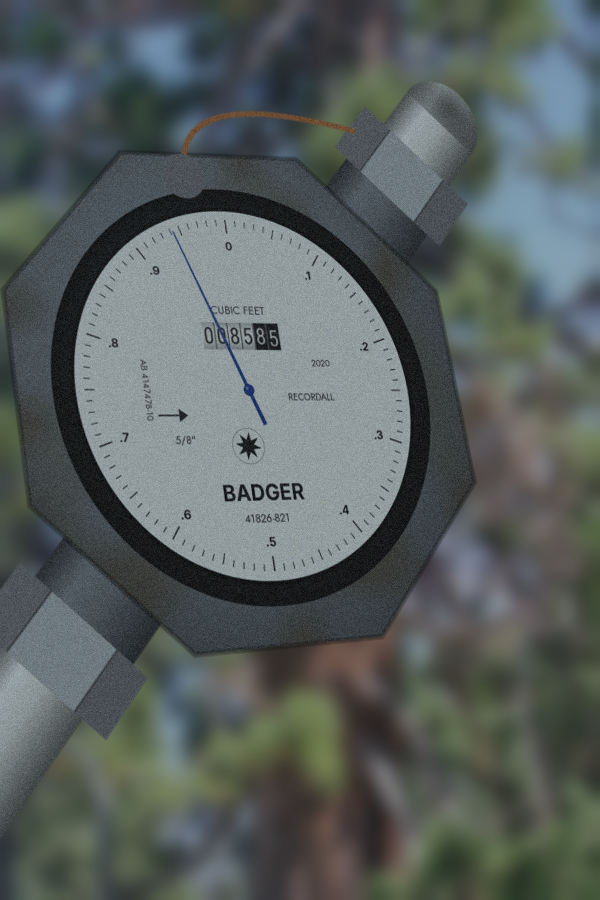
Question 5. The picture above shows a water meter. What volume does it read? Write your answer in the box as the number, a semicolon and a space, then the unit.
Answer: 8584.94; ft³
